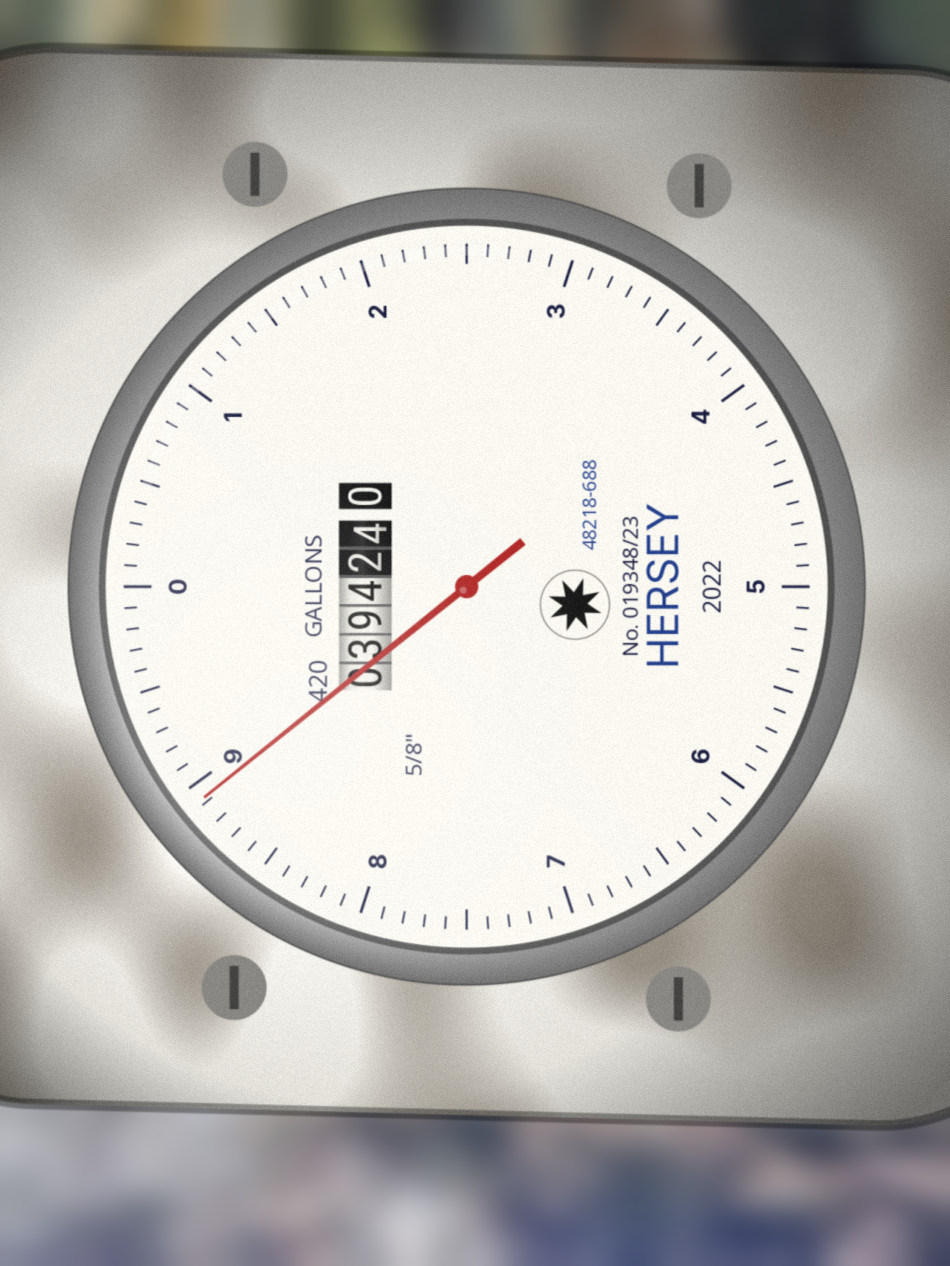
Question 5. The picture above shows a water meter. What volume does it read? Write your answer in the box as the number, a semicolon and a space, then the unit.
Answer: 394238.9; gal
